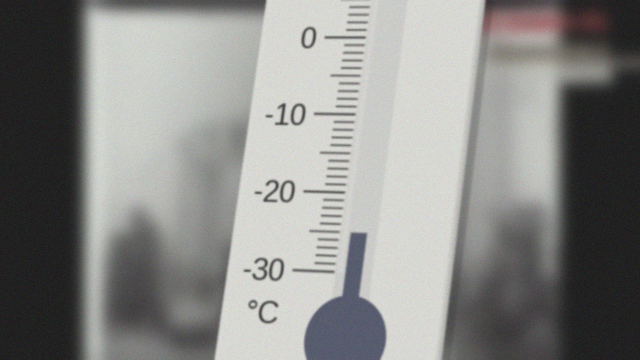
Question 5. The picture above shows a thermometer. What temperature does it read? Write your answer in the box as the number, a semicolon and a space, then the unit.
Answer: -25; °C
